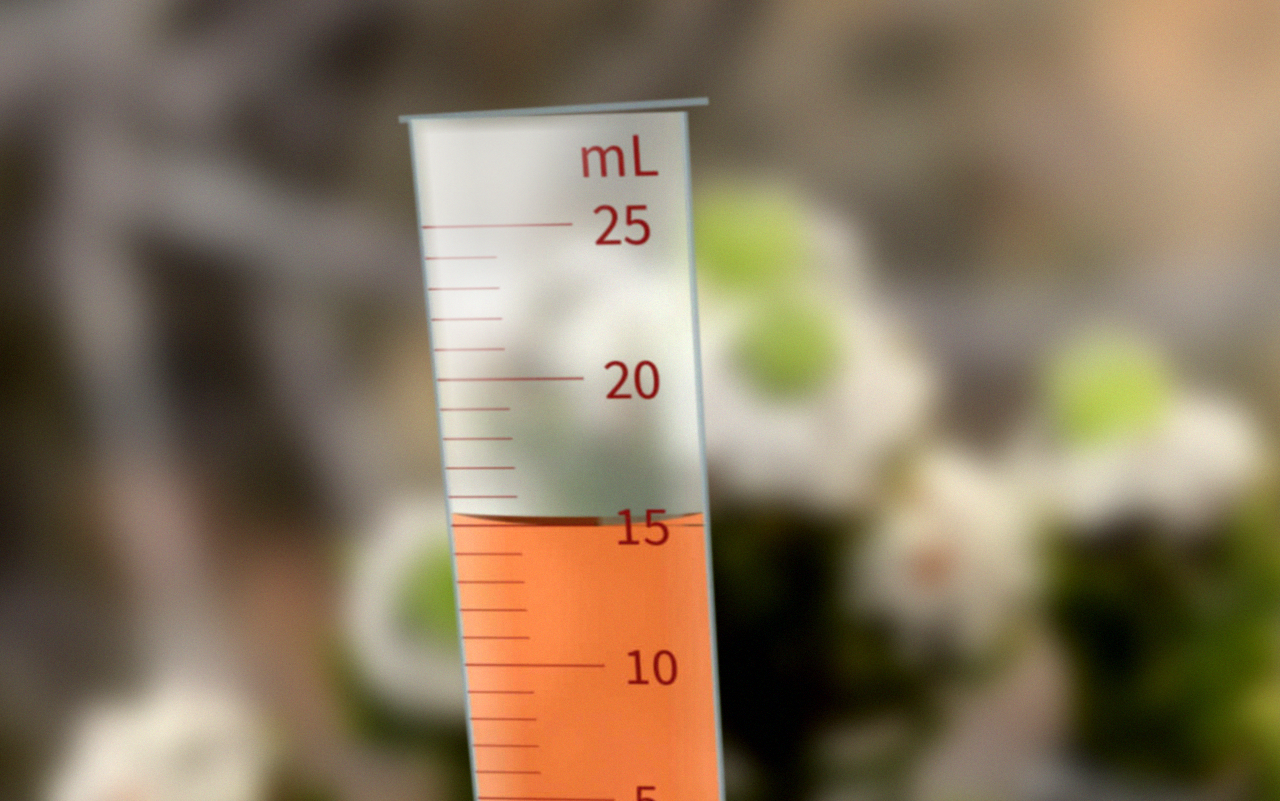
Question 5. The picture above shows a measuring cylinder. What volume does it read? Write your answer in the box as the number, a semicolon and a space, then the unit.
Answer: 15; mL
